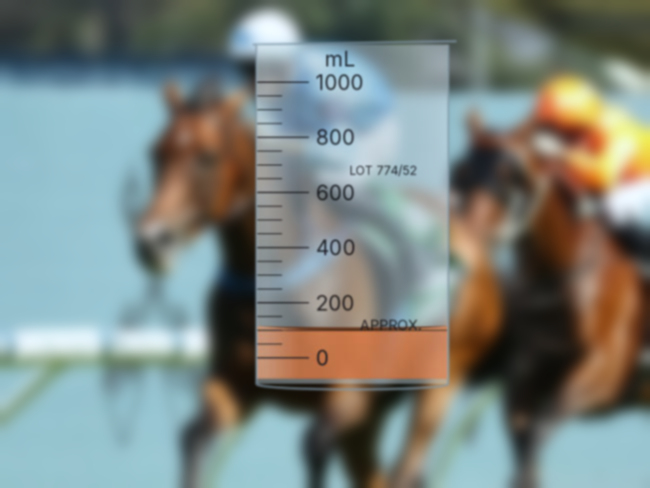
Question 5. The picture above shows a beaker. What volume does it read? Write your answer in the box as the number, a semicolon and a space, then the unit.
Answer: 100; mL
